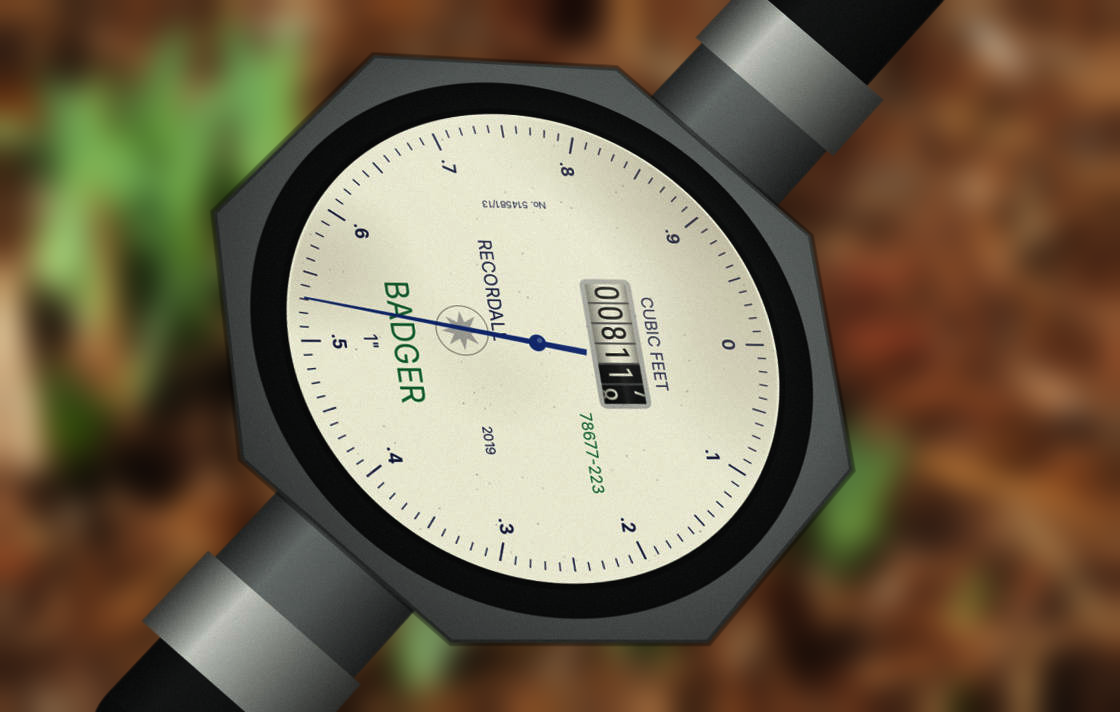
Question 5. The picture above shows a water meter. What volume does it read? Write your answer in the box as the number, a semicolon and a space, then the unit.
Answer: 8117.53; ft³
